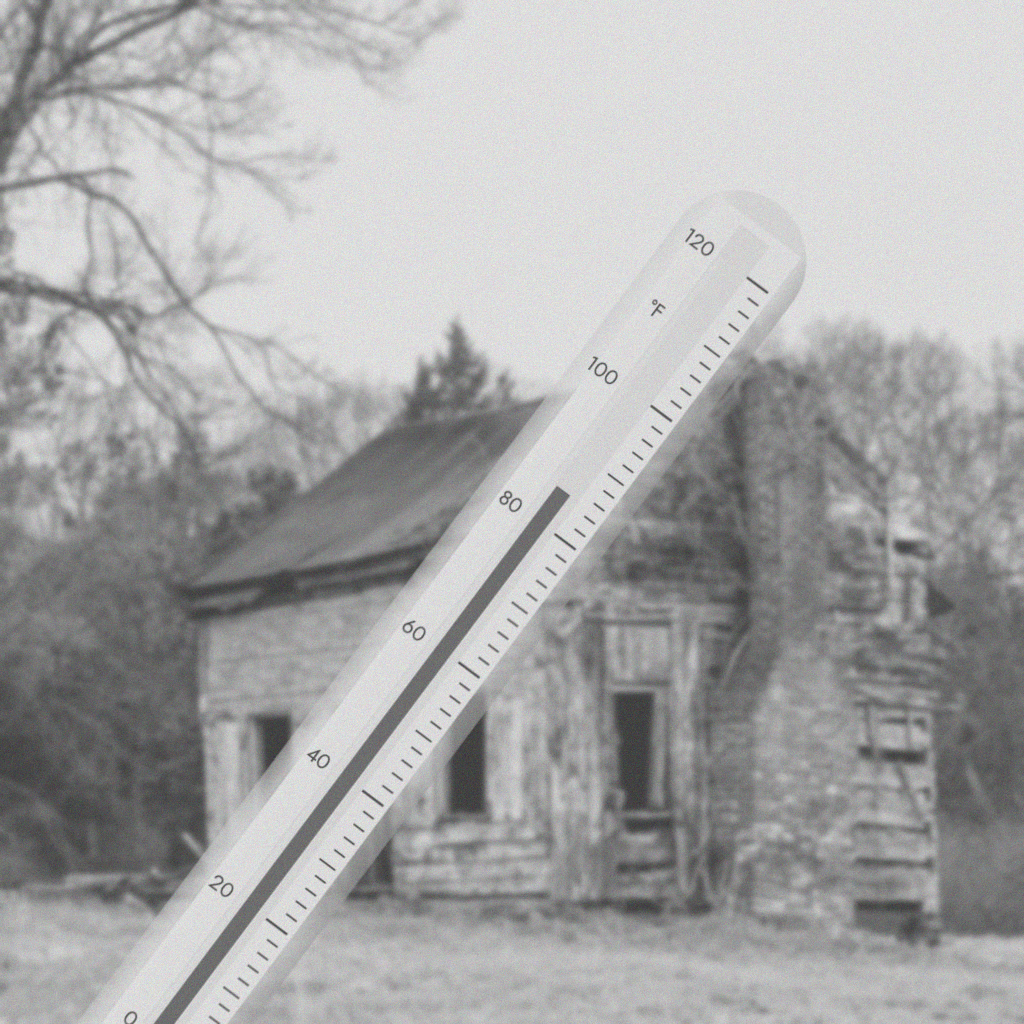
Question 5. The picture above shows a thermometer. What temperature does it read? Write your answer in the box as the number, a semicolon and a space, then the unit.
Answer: 85; °F
